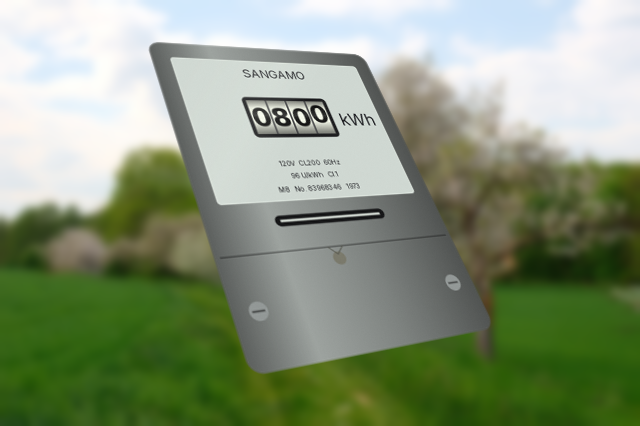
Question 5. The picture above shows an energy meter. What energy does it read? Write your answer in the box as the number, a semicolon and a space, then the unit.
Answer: 800; kWh
